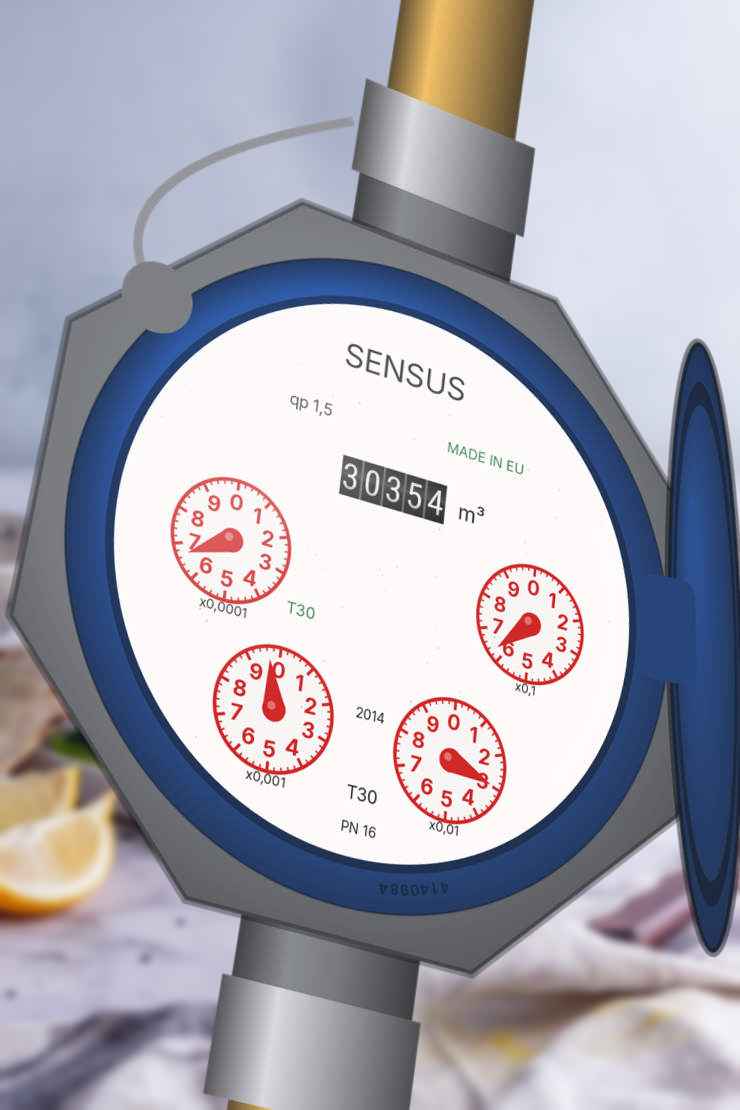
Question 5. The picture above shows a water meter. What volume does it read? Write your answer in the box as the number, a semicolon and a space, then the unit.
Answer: 30354.6296; m³
